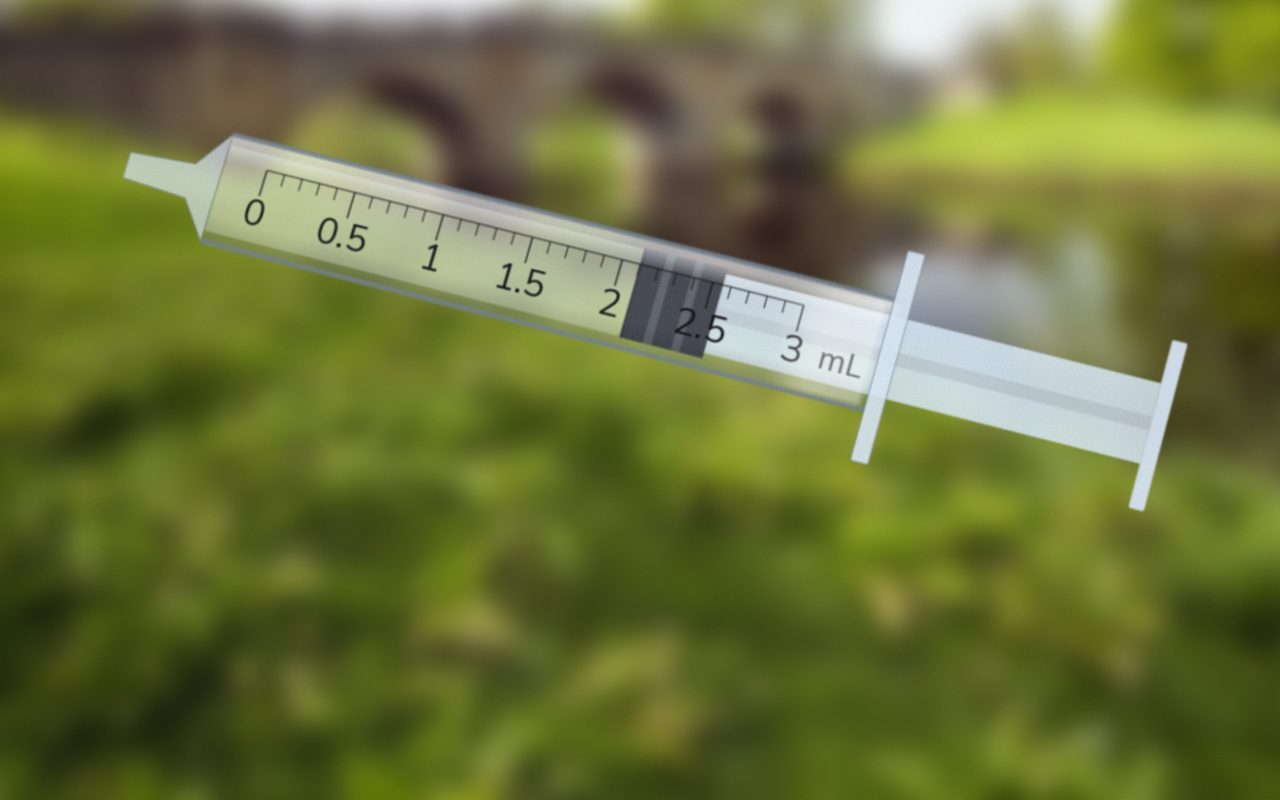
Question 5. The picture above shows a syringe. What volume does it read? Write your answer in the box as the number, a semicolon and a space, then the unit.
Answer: 2.1; mL
